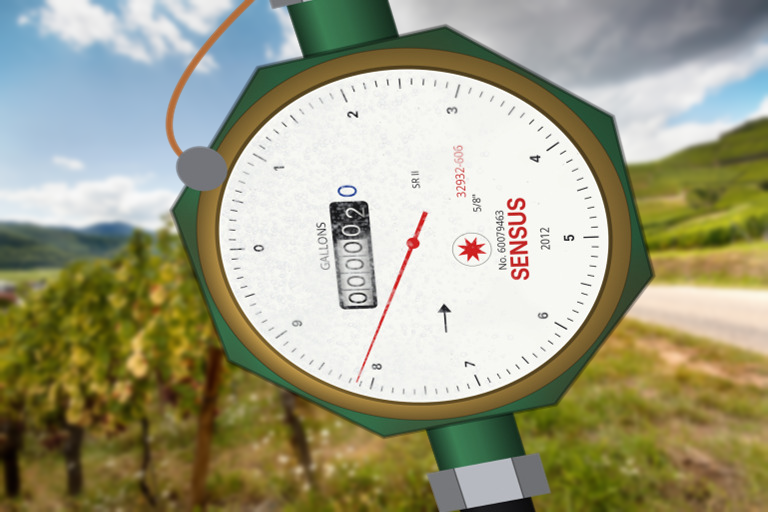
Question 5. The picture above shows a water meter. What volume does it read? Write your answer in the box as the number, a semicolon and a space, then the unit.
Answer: 18.1; gal
